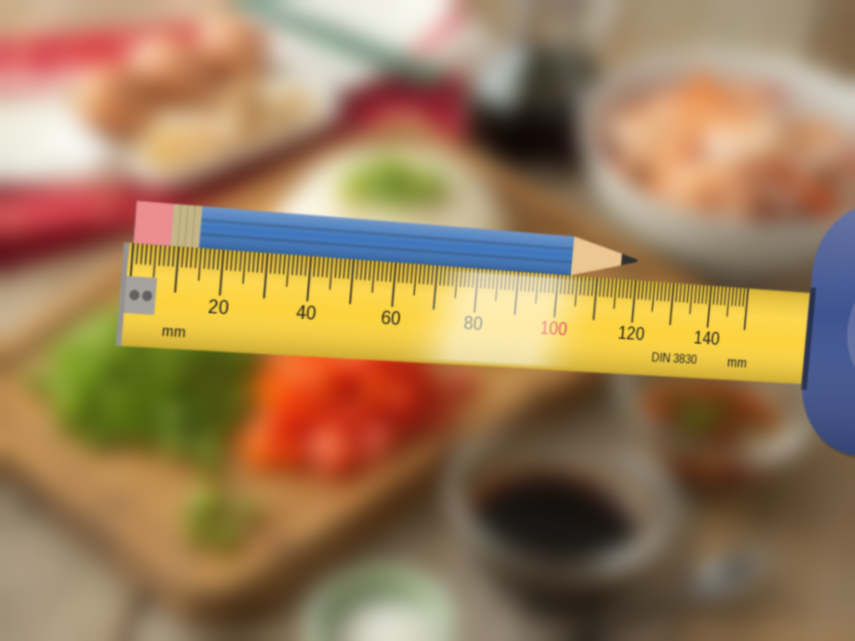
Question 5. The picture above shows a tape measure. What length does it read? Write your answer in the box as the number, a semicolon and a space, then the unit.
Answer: 120; mm
